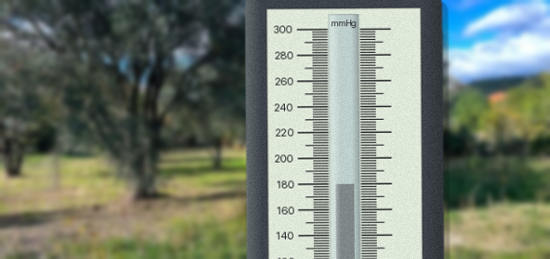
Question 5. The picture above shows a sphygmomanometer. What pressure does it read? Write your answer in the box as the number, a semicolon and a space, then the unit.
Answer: 180; mmHg
